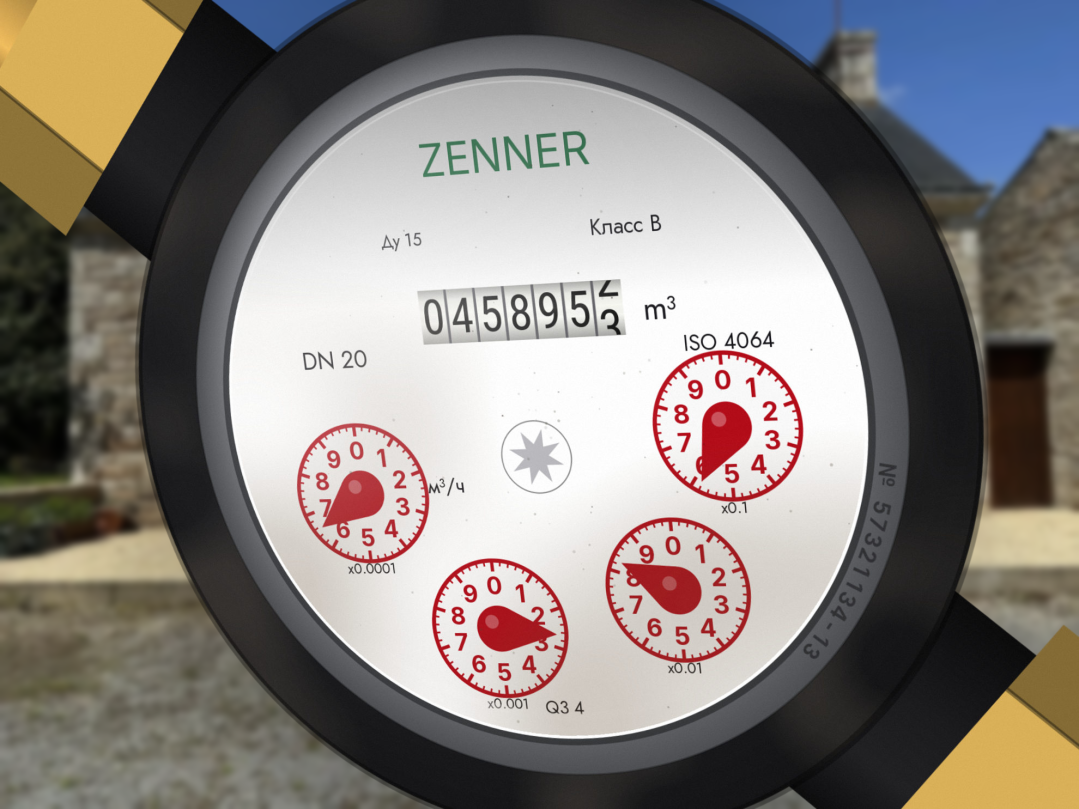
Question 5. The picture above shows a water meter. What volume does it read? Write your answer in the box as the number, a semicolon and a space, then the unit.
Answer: 458952.5826; m³
